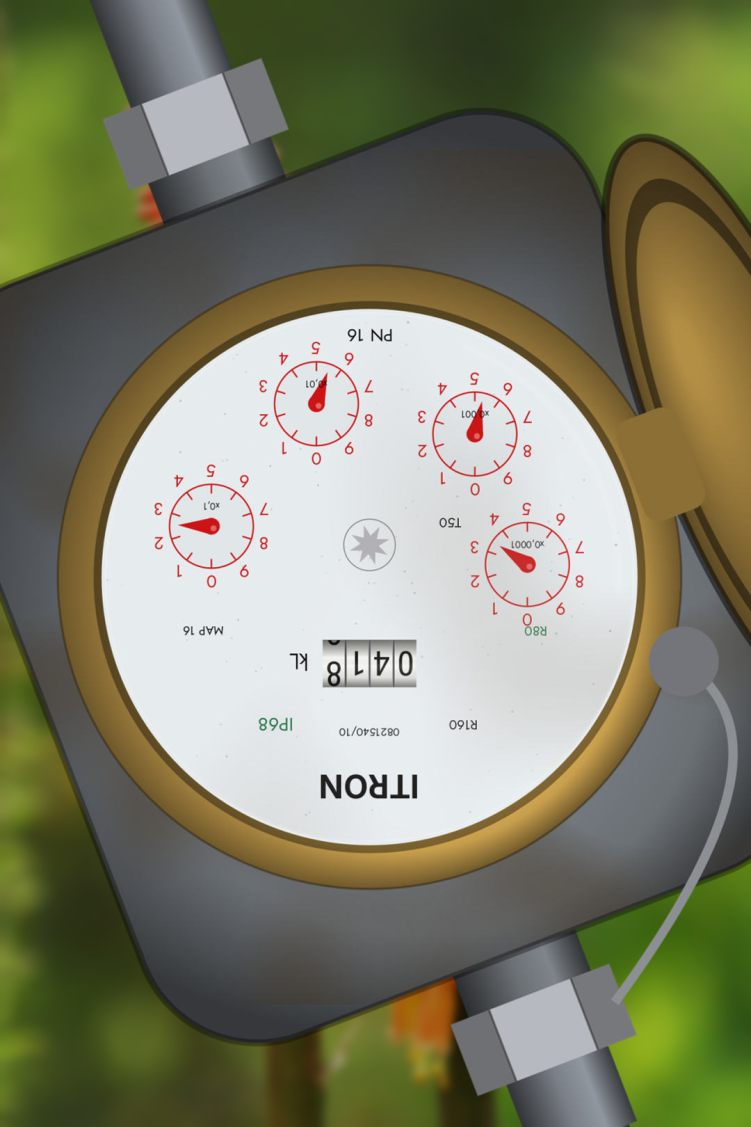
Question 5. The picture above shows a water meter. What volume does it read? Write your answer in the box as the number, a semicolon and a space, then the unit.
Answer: 418.2553; kL
